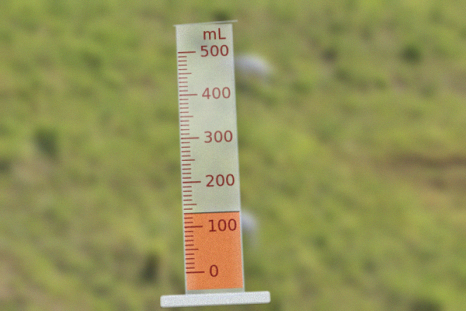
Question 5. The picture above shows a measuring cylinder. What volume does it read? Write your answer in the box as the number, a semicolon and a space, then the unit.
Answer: 130; mL
